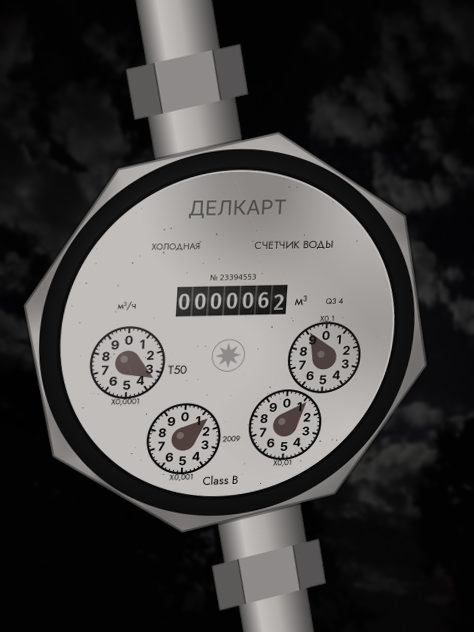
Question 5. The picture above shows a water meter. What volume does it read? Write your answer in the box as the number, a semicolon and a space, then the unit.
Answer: 61.9113; m³
